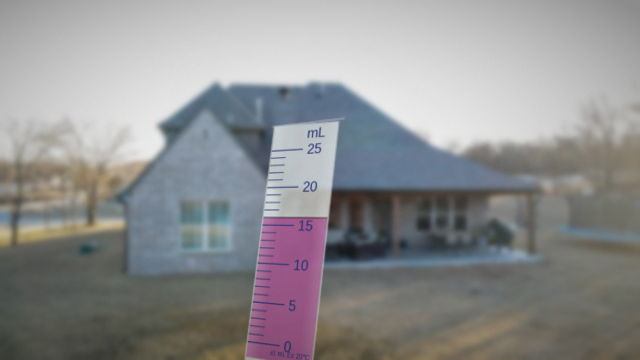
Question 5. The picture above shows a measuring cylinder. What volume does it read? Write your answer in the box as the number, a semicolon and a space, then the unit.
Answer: 16; mL
